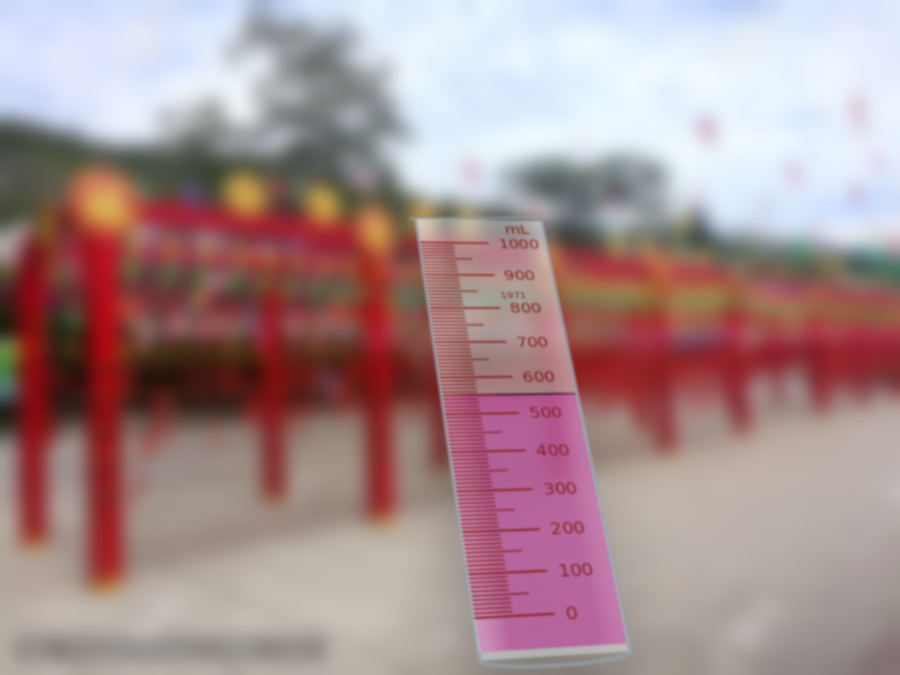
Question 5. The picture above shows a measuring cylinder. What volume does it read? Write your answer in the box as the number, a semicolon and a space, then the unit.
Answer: 550; mL
